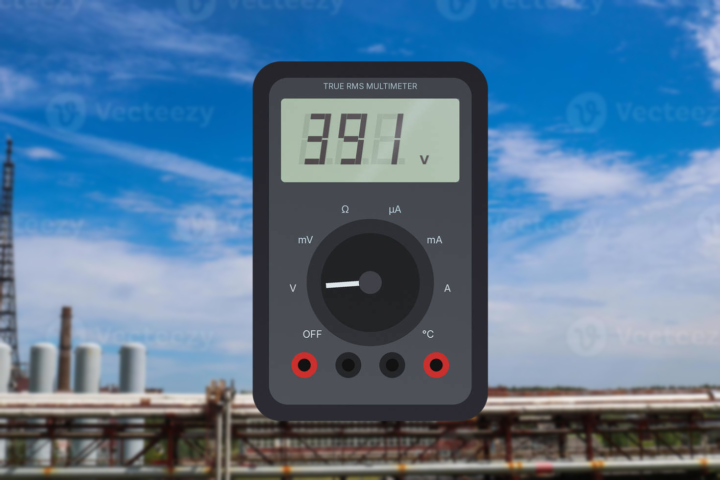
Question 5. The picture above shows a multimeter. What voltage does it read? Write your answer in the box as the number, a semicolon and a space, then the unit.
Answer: 391; V
